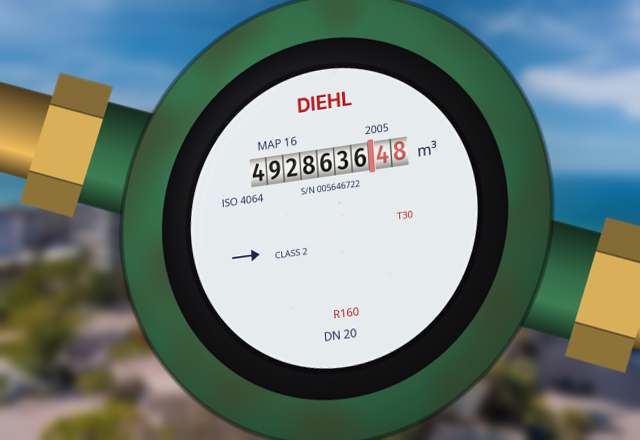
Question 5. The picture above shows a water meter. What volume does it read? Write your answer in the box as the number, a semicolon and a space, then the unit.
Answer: 4928636.48; m³
